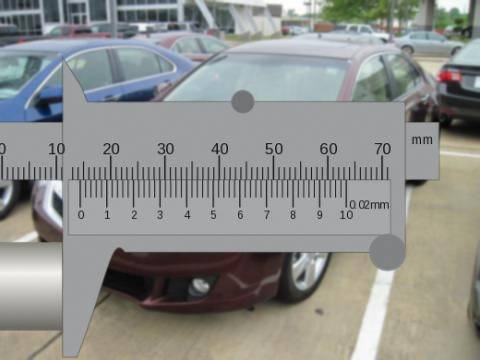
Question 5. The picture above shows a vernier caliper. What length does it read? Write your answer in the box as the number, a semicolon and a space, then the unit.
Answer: 14.4; mm
